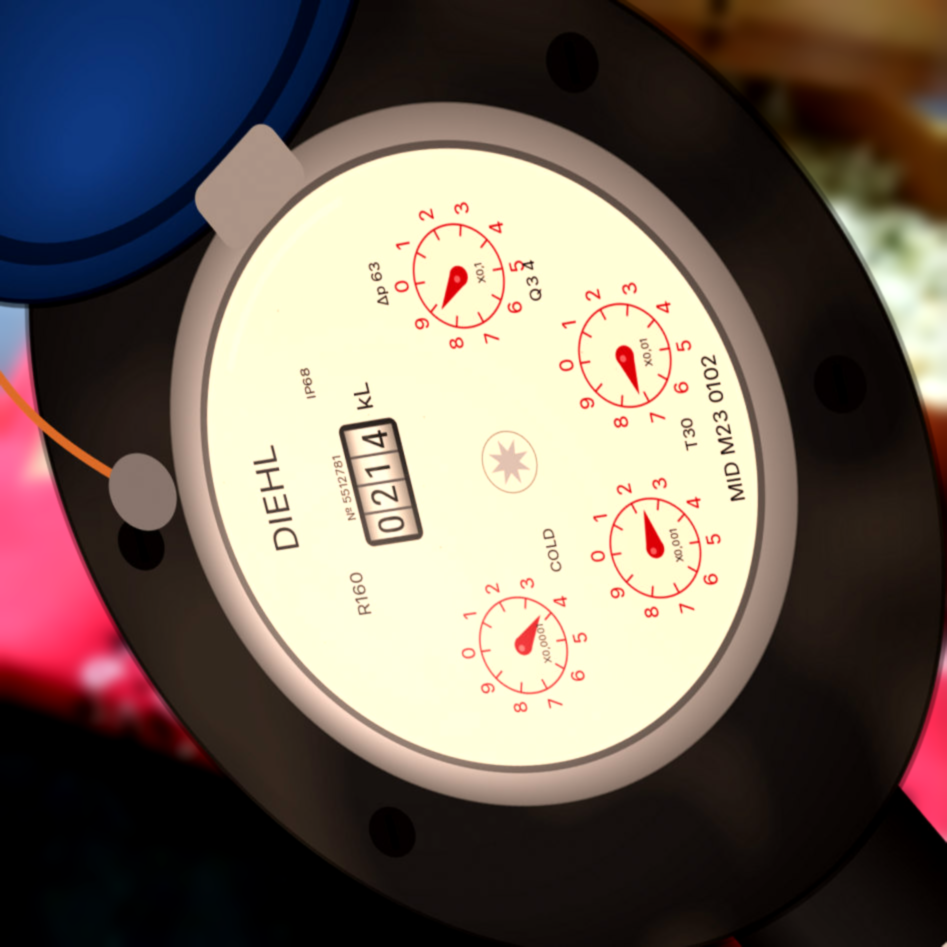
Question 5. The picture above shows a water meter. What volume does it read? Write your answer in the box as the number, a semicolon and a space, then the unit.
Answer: 213.8723; kL
